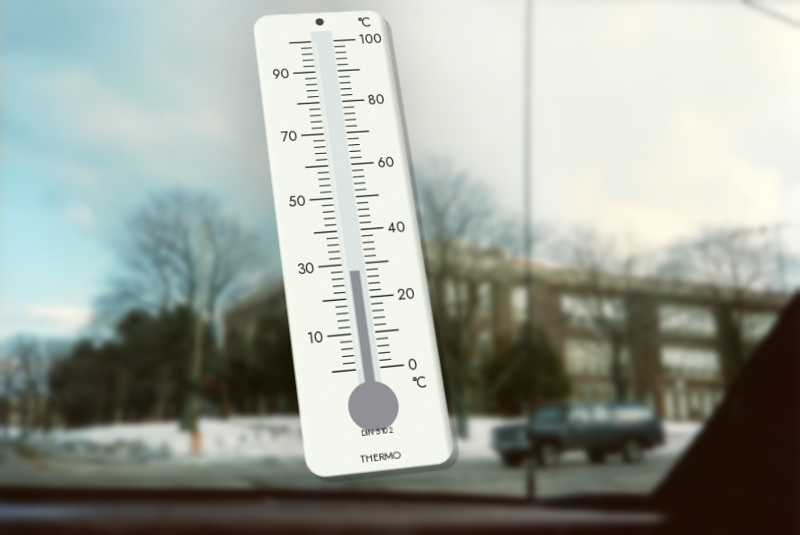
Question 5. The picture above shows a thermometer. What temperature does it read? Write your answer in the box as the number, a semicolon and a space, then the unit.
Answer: 28; °C
